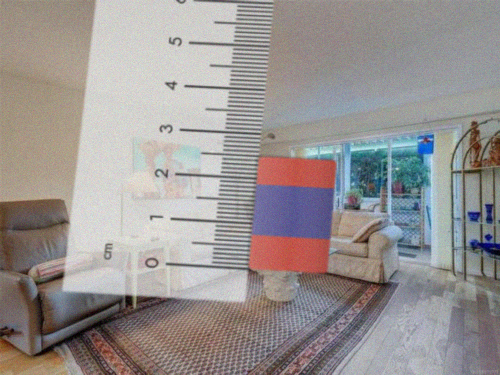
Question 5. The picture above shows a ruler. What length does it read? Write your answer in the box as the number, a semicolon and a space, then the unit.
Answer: 2.5; cm
